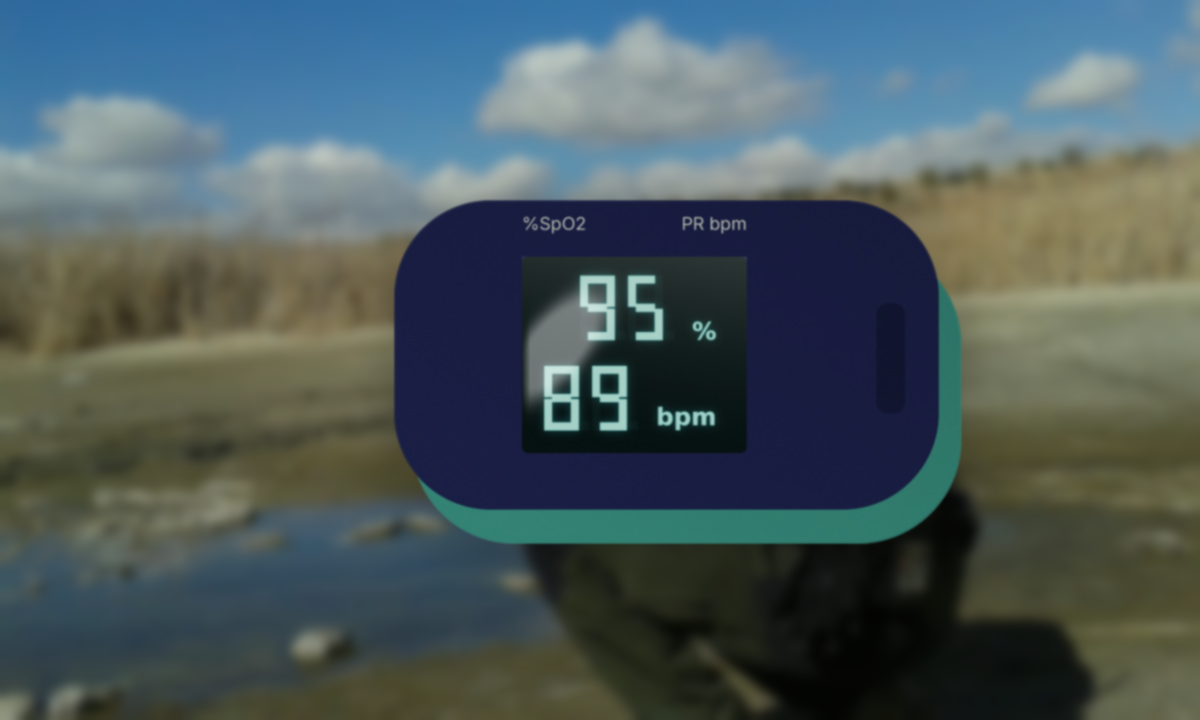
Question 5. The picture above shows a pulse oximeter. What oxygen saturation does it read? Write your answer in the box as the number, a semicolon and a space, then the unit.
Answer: 95; %
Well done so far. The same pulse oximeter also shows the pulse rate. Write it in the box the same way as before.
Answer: 89; bpm
